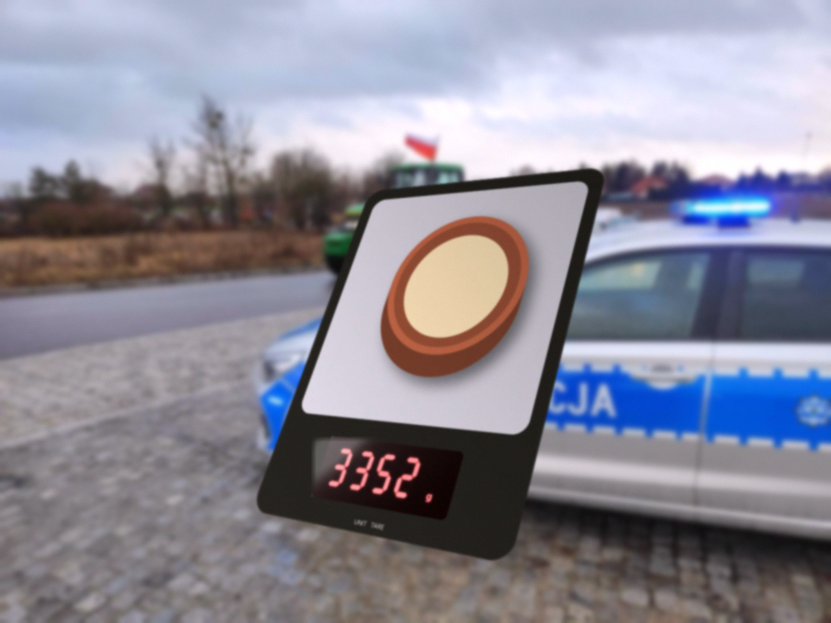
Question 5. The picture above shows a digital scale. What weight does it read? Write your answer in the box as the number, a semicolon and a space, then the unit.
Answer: 3352; g
